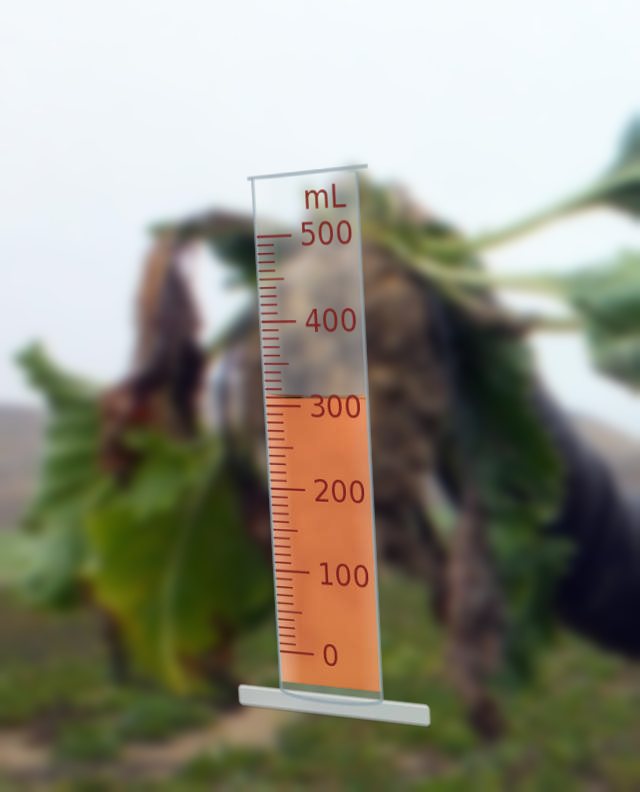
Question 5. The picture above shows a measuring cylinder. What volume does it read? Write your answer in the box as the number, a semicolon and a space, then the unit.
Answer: 310; mL
